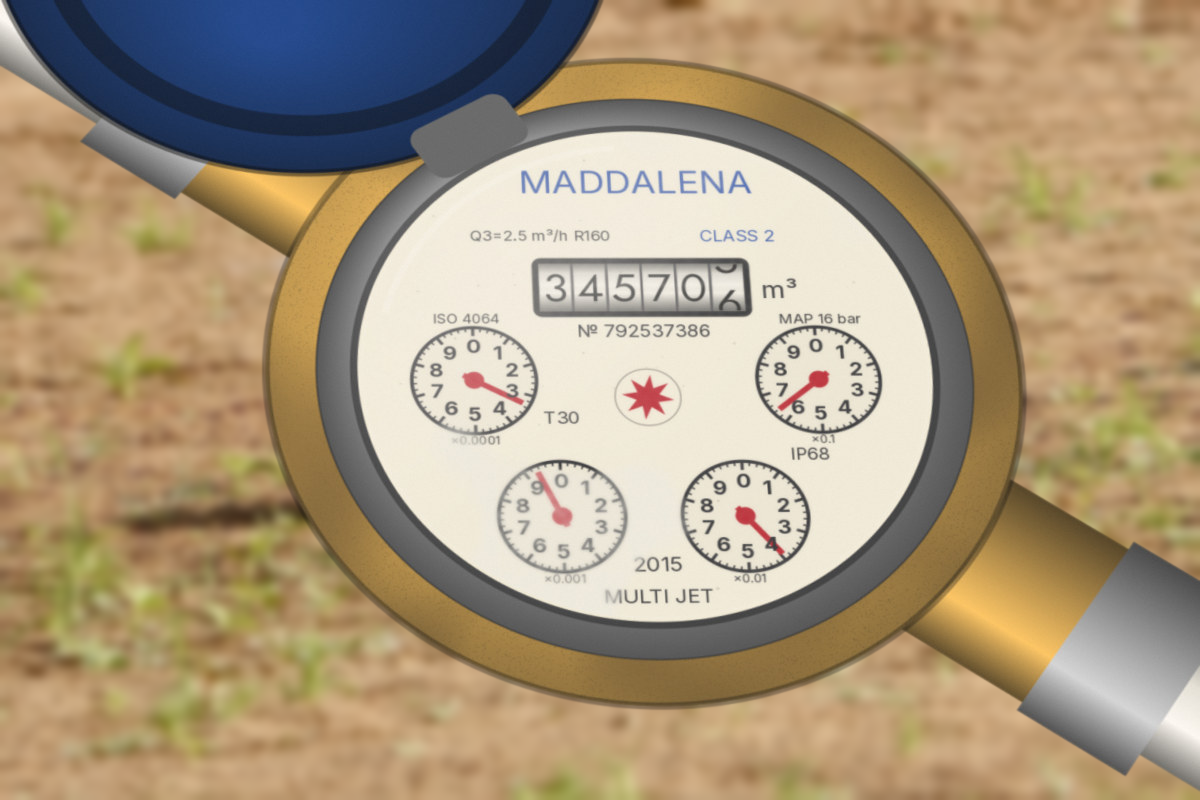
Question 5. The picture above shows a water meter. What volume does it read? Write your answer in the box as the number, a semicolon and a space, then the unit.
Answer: 345705.6393; m³
